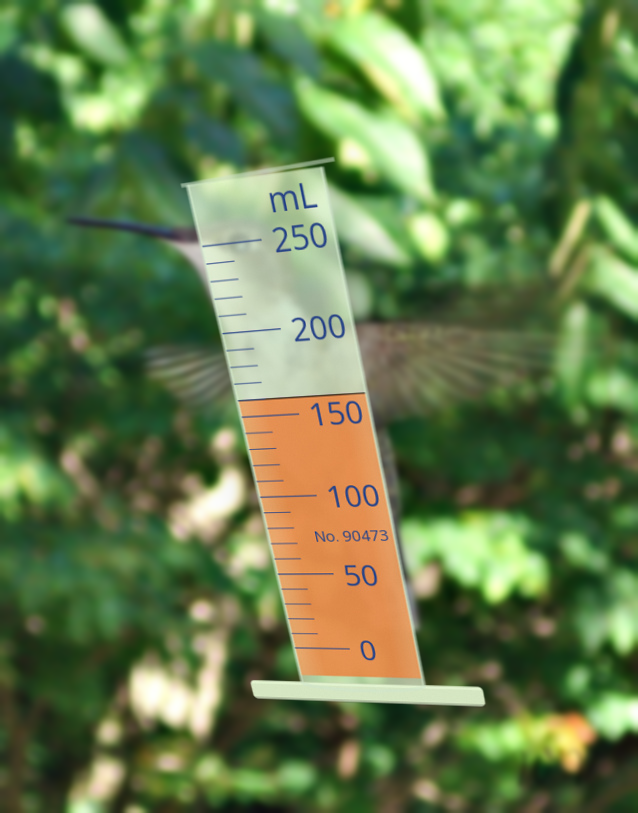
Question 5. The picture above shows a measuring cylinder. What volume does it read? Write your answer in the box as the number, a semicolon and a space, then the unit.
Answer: 160; mL
